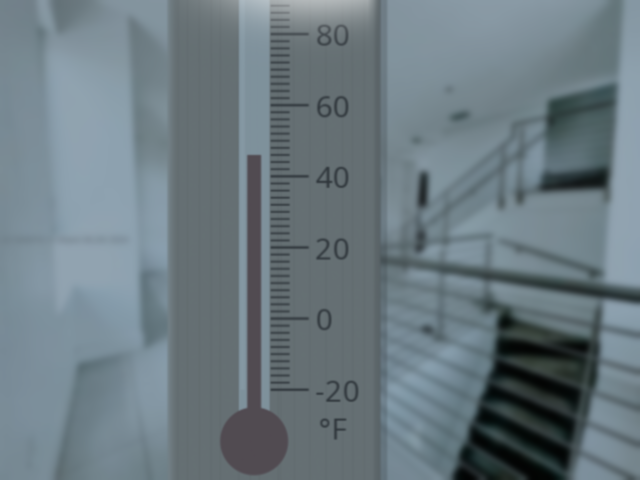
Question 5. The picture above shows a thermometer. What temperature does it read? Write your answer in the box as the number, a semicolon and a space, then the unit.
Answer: 46; °F
